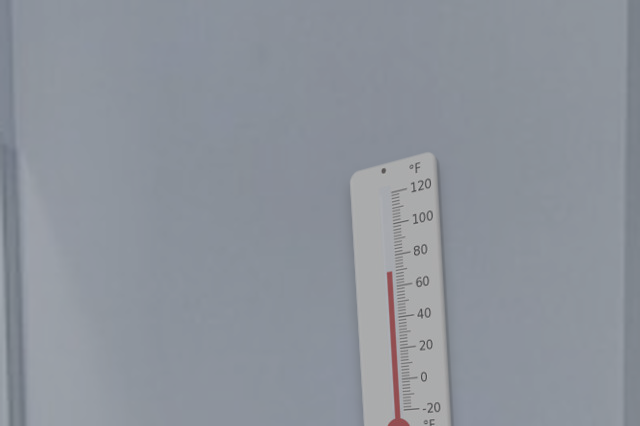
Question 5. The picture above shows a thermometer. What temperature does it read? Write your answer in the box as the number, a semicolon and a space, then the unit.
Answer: 70; °F
